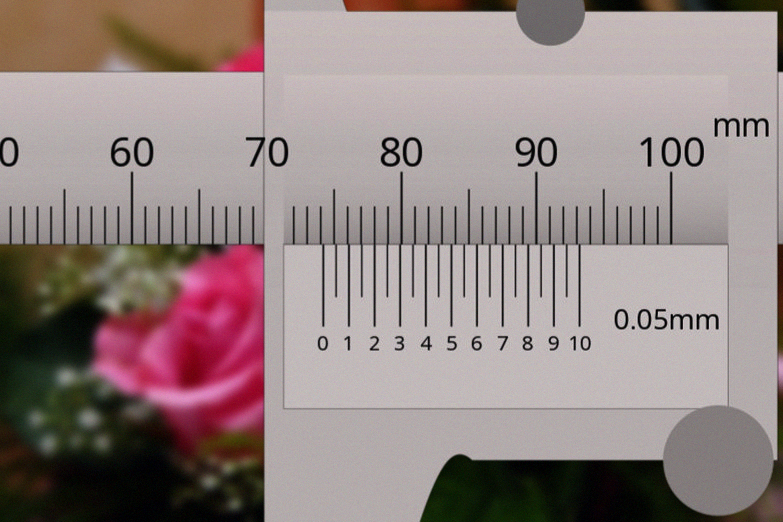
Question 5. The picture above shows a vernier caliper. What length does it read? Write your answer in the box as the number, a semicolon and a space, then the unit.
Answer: 74.2; mm
